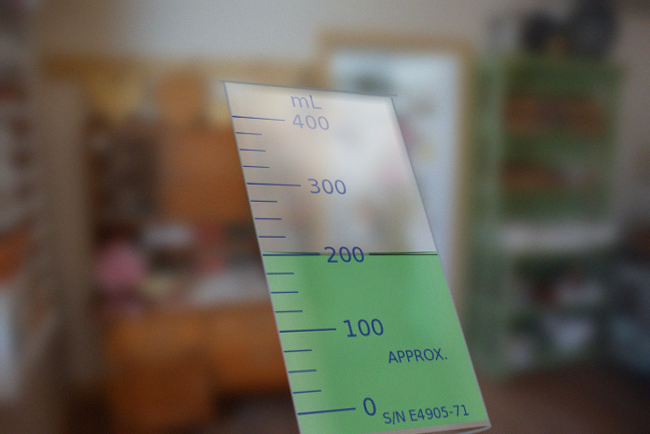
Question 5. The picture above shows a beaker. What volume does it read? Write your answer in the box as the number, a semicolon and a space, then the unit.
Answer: 200; mL
